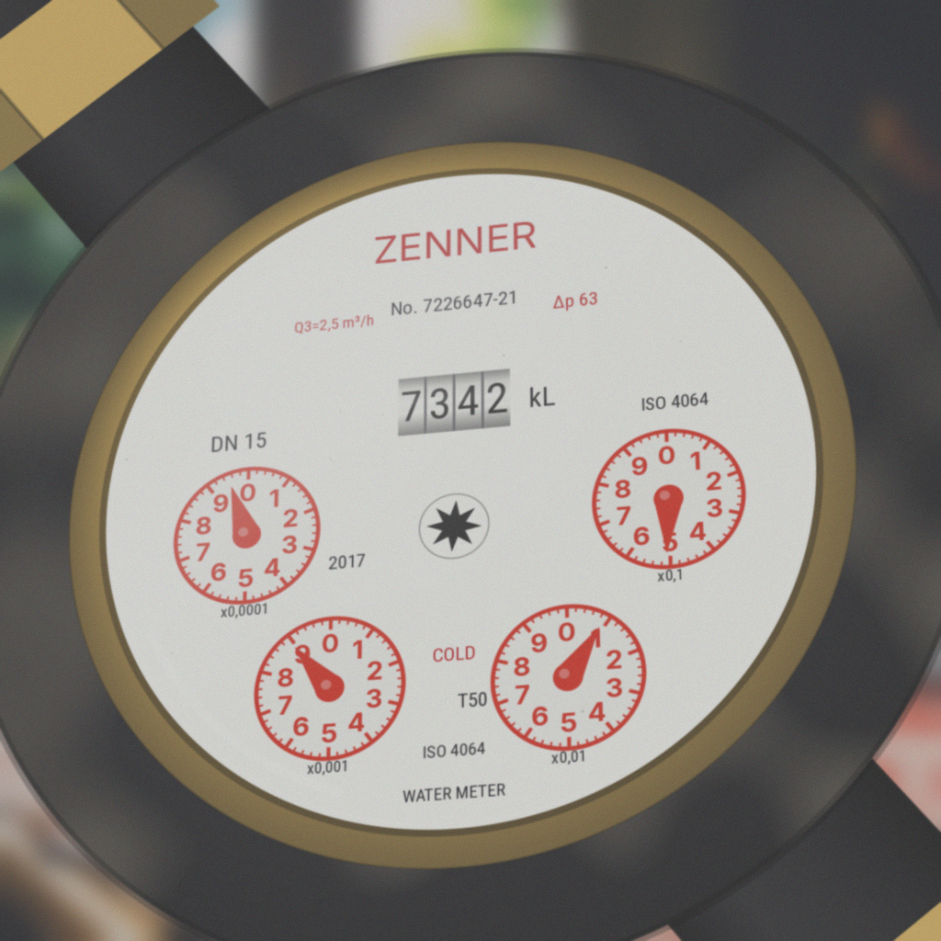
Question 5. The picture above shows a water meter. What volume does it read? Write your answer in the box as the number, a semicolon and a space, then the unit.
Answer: 7342.5089; kL
